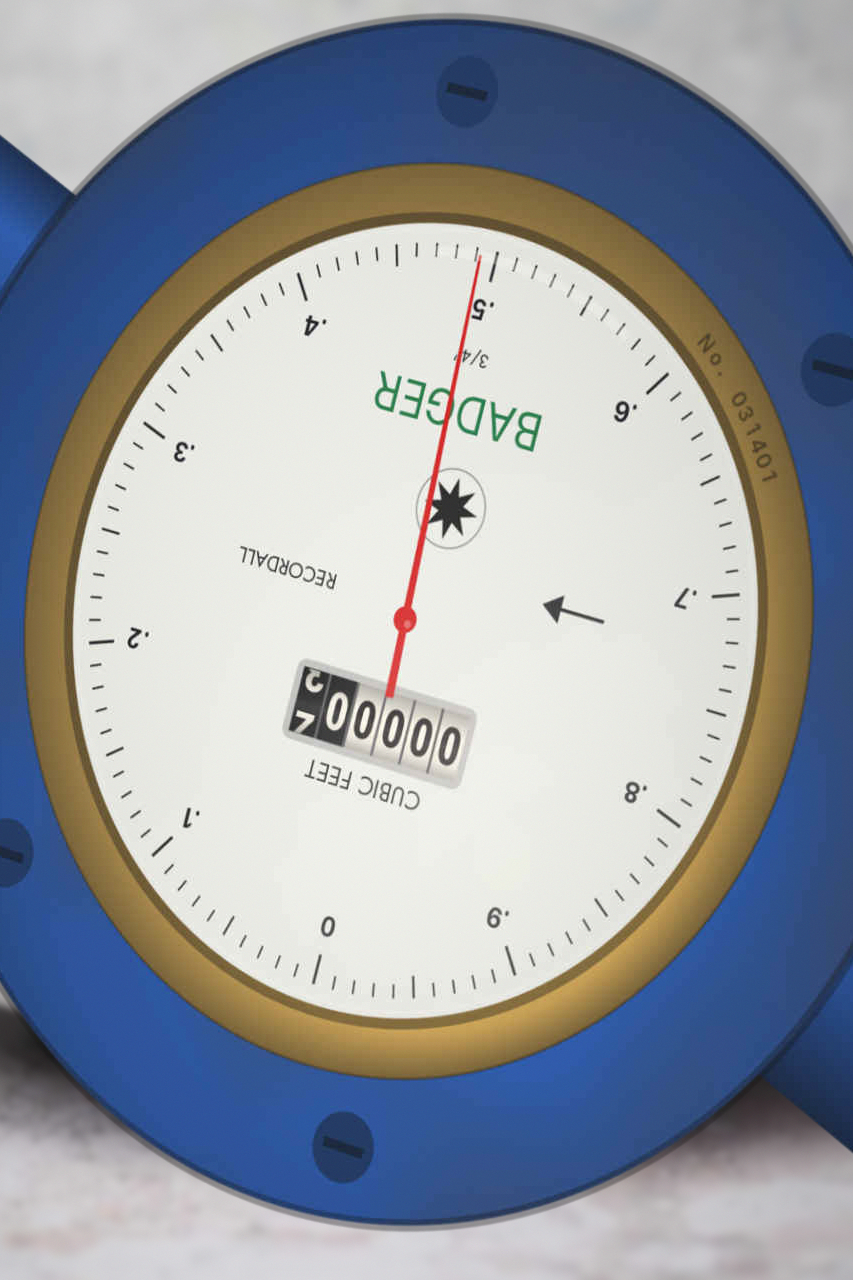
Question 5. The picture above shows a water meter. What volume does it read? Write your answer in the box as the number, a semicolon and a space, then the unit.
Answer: 2.49; ft³
